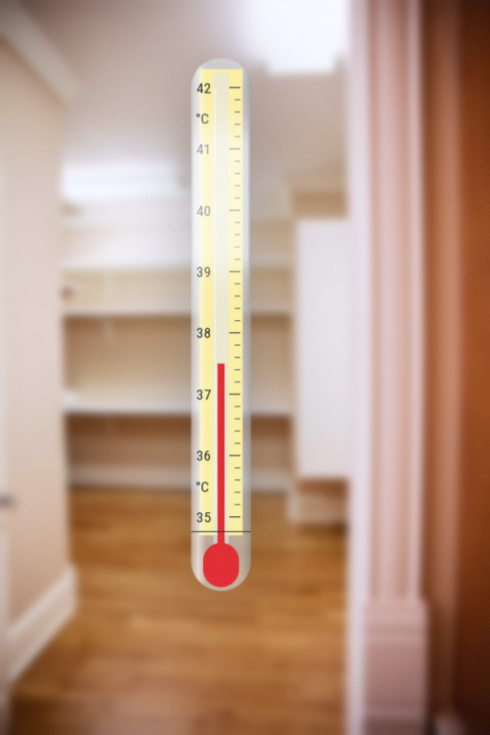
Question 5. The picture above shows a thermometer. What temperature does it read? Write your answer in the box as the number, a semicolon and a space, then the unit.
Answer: 37.5; °C
